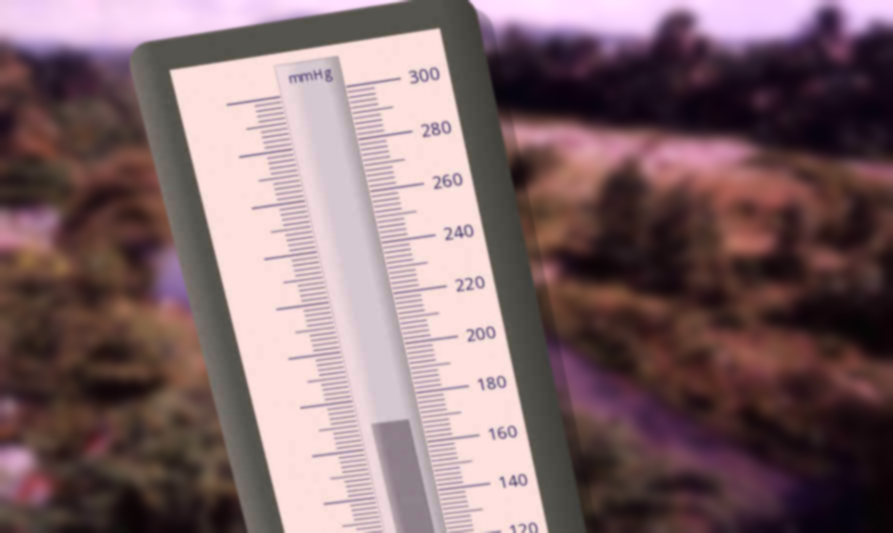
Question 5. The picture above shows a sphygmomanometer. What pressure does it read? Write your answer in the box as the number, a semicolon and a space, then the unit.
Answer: 170; mmHg
